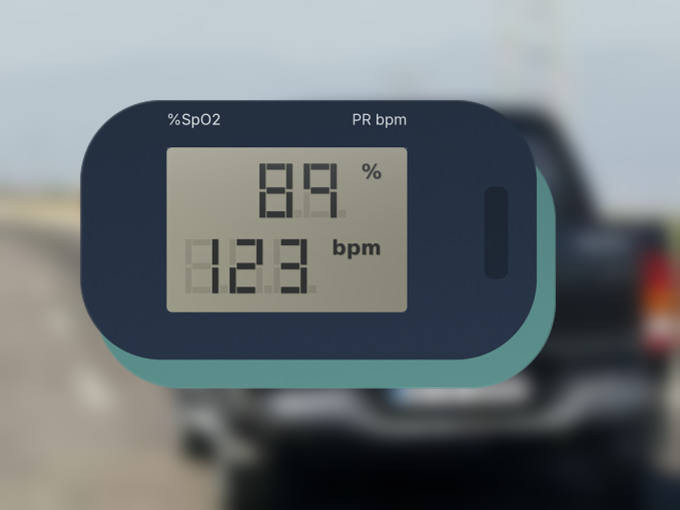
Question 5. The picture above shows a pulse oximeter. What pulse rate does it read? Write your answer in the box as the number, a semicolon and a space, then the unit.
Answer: 123; bpm
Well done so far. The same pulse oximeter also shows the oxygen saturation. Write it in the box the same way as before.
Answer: 89; %
